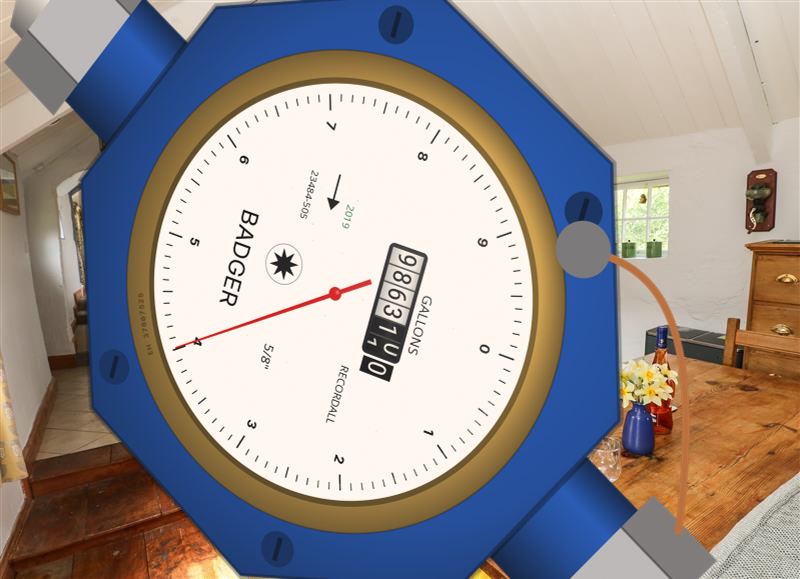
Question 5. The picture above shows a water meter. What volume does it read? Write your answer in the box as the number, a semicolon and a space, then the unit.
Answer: 9863104.0; gal
